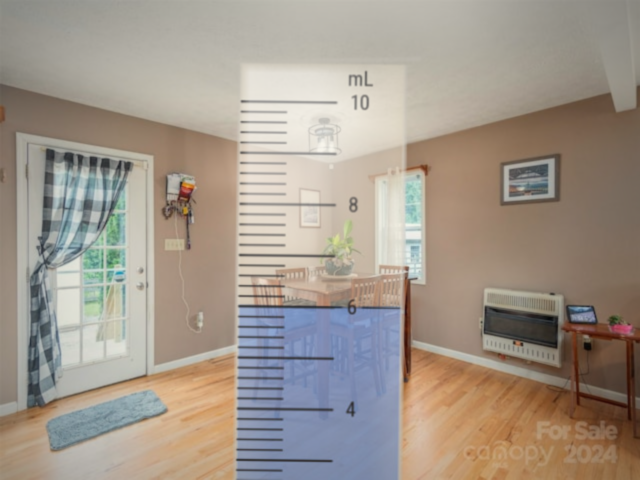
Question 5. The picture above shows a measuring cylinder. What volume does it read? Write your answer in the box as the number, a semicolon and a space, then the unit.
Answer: 6; mL
